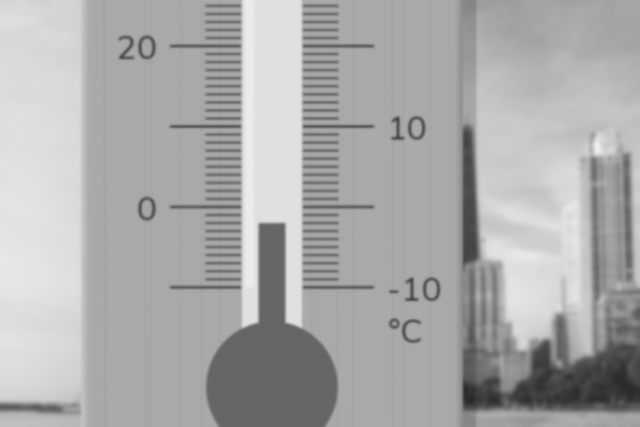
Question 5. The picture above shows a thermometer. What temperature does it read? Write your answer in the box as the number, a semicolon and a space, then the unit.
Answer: -2; °C
